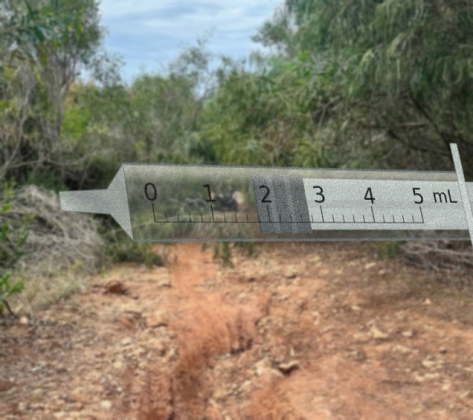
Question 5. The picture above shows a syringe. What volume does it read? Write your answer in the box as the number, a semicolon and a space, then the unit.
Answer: 1.8; mL
